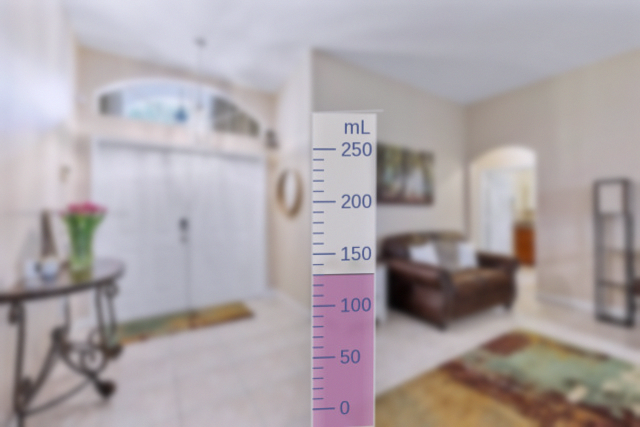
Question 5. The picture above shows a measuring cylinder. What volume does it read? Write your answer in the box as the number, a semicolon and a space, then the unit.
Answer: 130; mL
